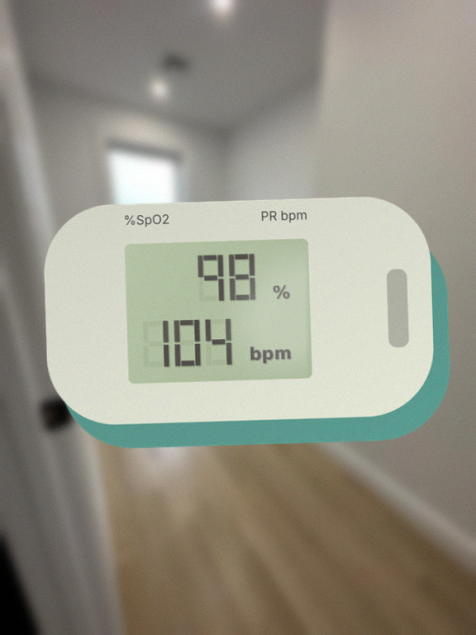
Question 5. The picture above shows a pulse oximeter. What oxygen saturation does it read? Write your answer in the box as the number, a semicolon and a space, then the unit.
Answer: 98; %
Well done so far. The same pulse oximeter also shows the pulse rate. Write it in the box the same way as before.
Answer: 104; bpm
